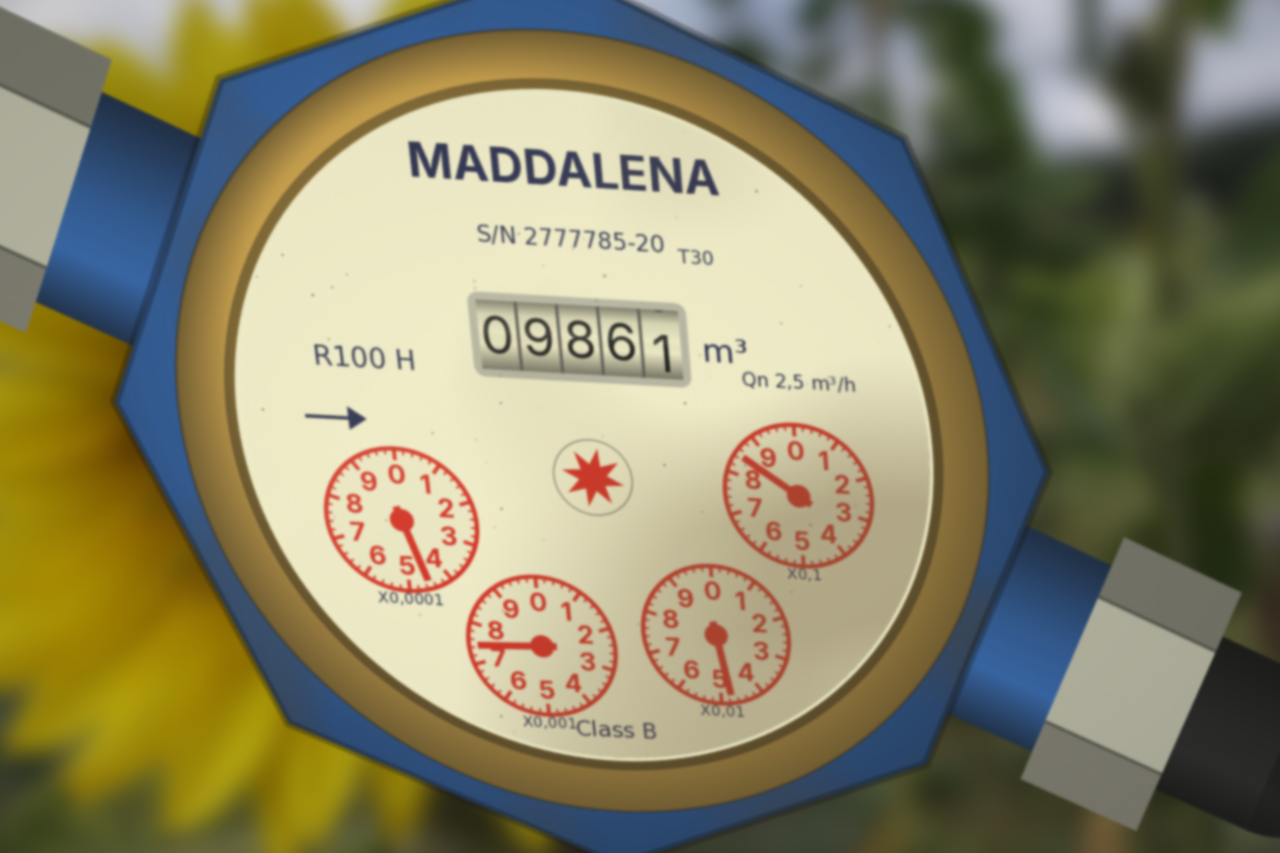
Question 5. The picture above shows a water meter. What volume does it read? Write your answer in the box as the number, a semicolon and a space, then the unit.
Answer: 9860.8474; m³
